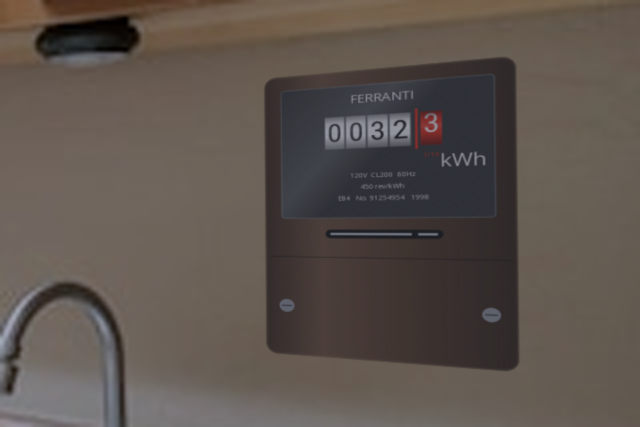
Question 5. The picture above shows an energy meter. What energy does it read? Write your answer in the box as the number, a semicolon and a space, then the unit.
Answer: 32.3; kWh
